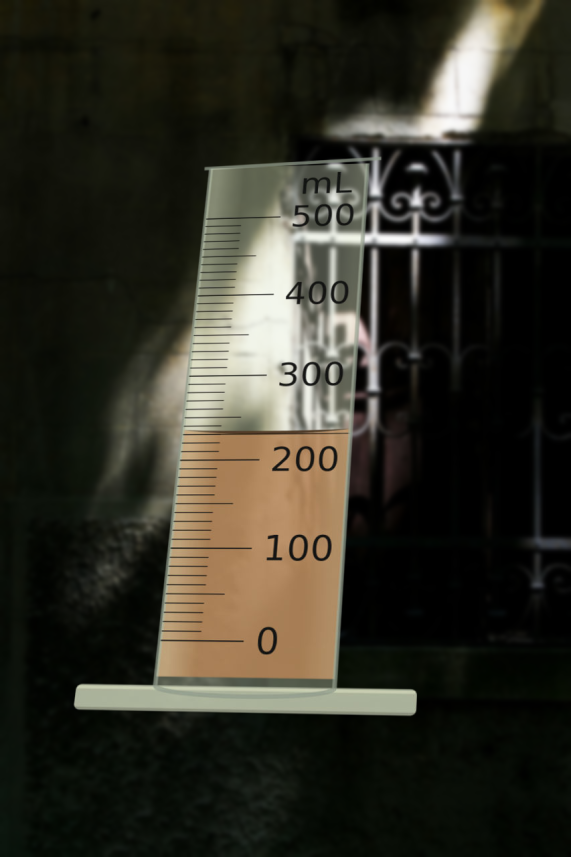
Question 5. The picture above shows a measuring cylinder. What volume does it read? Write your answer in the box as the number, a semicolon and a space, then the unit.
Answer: 230; mL
